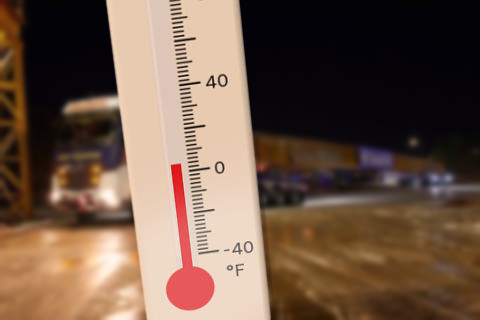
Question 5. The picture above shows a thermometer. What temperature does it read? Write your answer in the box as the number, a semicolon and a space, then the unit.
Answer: 4; °F
